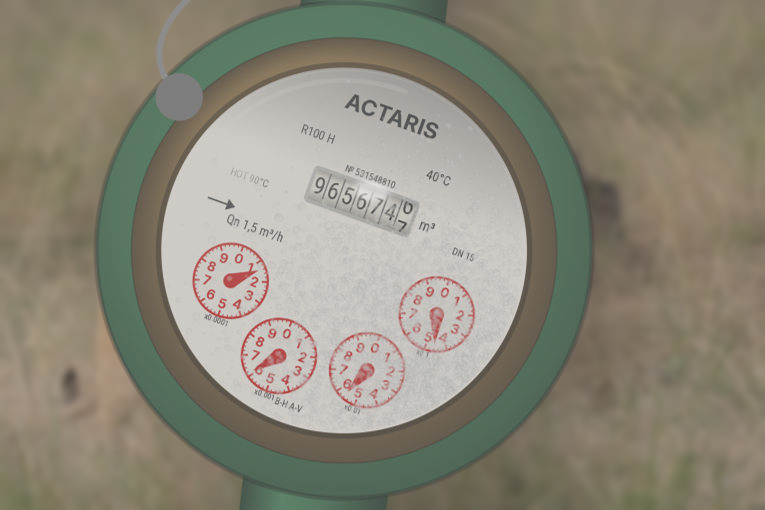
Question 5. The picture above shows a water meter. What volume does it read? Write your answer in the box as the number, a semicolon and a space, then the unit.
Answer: 9656746.4561; m³
